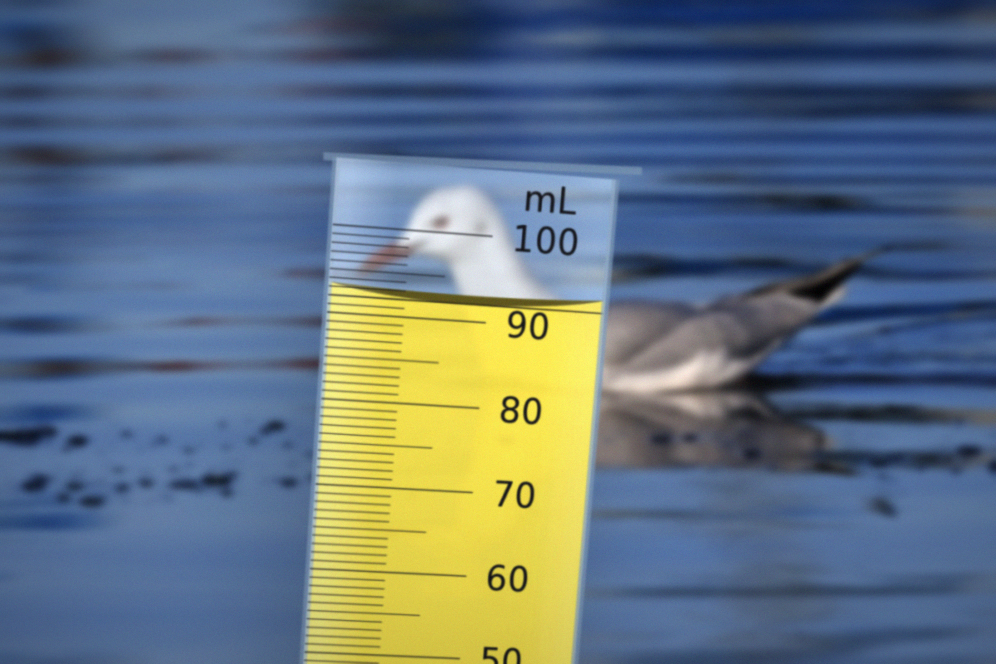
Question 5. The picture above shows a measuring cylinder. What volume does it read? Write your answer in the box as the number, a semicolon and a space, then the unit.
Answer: 92; mL
